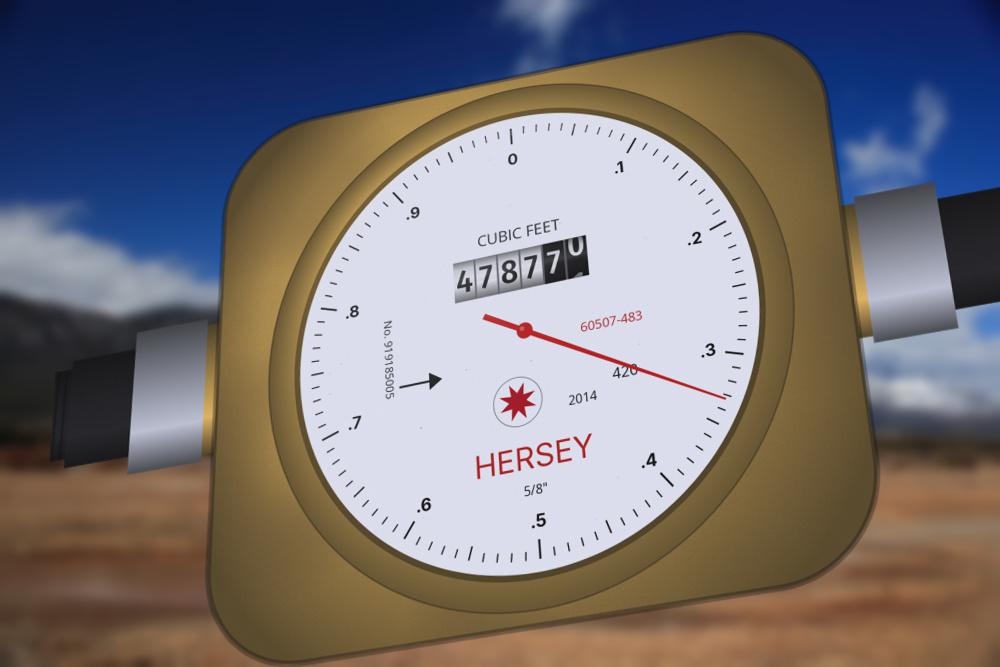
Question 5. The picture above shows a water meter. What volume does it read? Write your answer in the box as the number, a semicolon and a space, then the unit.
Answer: 478770.33; ft³
